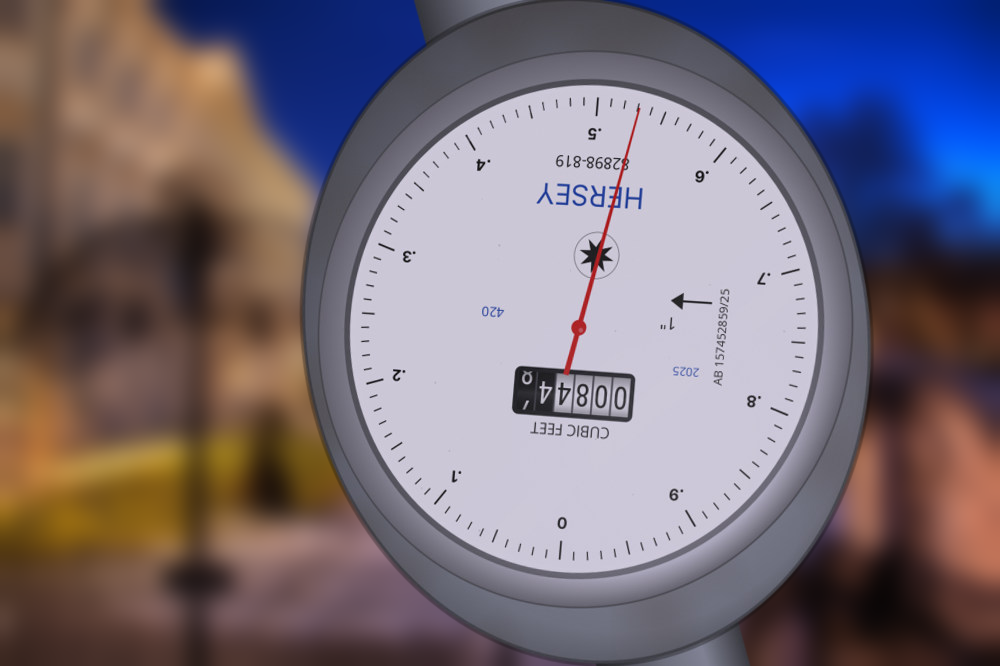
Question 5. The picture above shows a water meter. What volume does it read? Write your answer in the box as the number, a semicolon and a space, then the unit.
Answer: 8447.53; ft³
